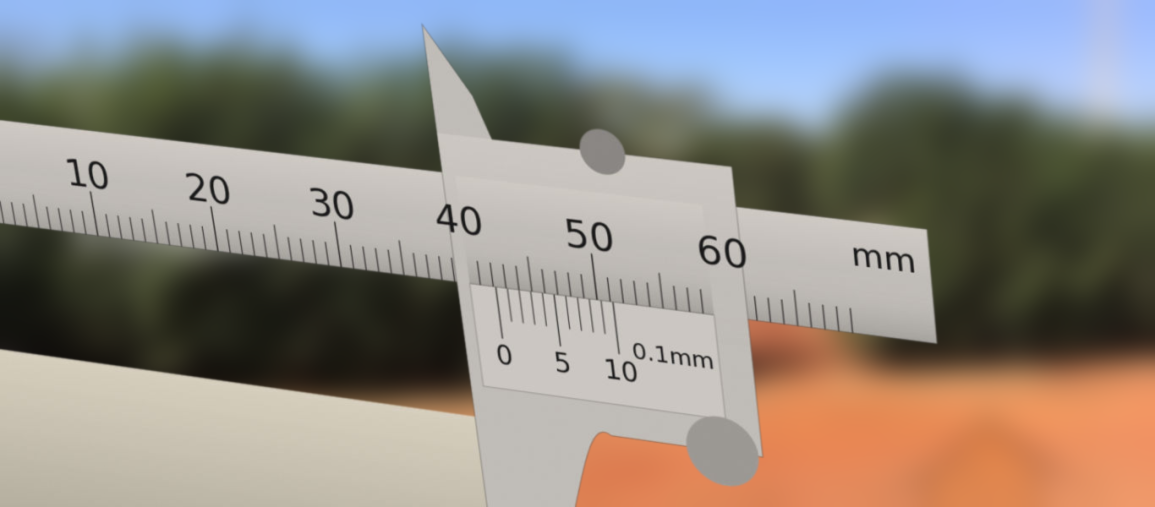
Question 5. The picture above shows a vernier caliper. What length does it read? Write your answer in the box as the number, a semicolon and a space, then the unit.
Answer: 42.2; mm
